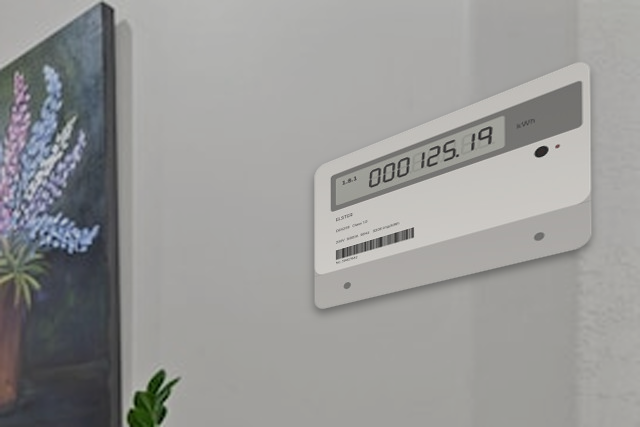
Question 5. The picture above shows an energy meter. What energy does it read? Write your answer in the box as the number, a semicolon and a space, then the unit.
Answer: 125.19; kWh
